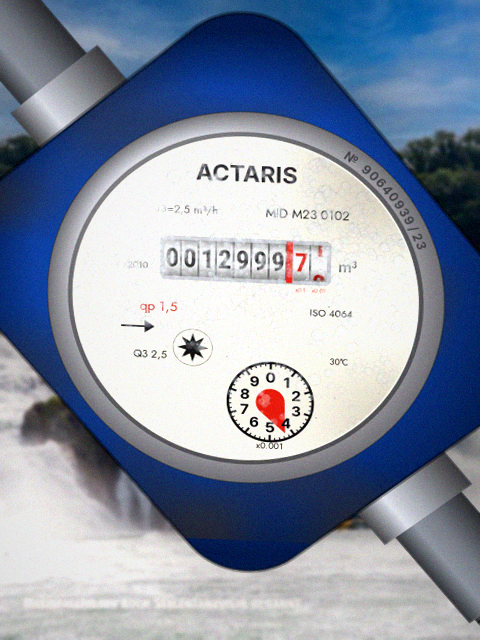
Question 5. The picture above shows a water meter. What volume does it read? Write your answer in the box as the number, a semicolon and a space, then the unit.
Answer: 12999.714; m³
